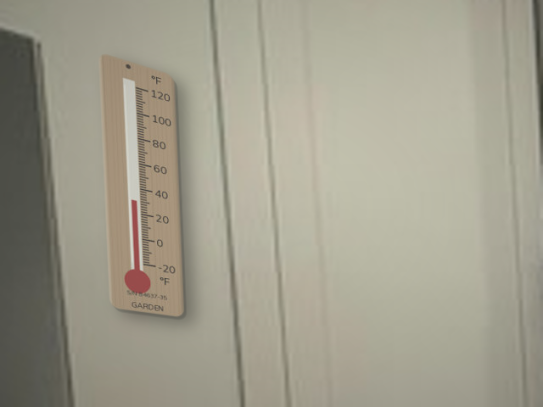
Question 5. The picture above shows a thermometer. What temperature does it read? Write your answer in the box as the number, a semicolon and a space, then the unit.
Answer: 30; °F
